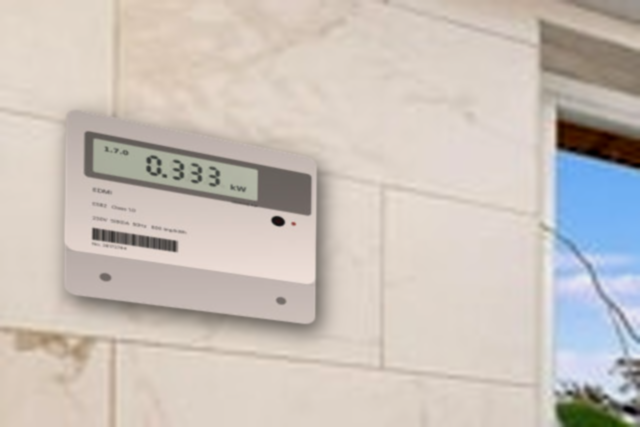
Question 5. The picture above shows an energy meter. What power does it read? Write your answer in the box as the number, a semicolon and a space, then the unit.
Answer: 0.333; kW
